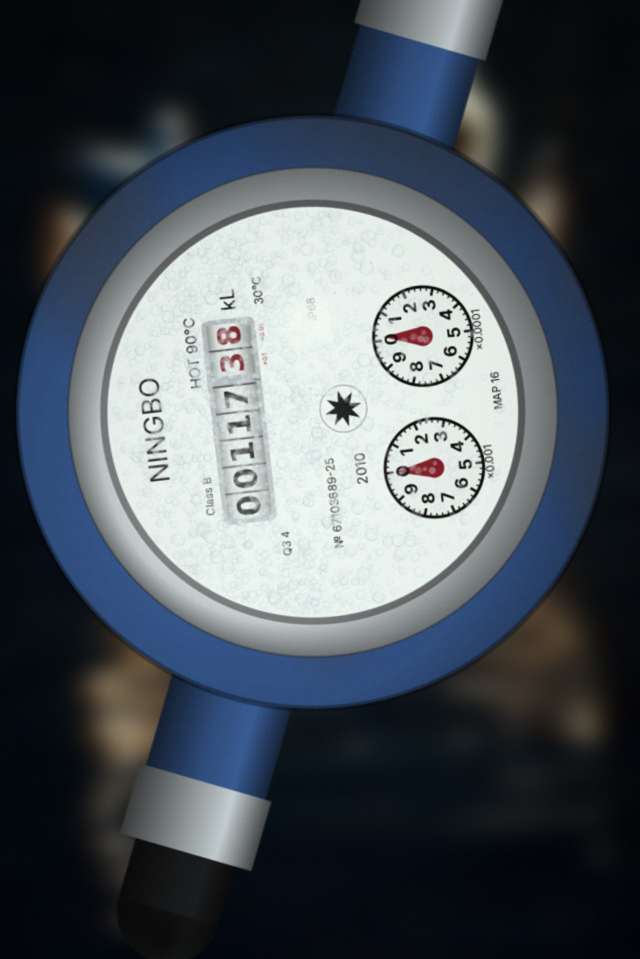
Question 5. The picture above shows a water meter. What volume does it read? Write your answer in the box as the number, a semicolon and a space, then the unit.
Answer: 117.3800; kL
